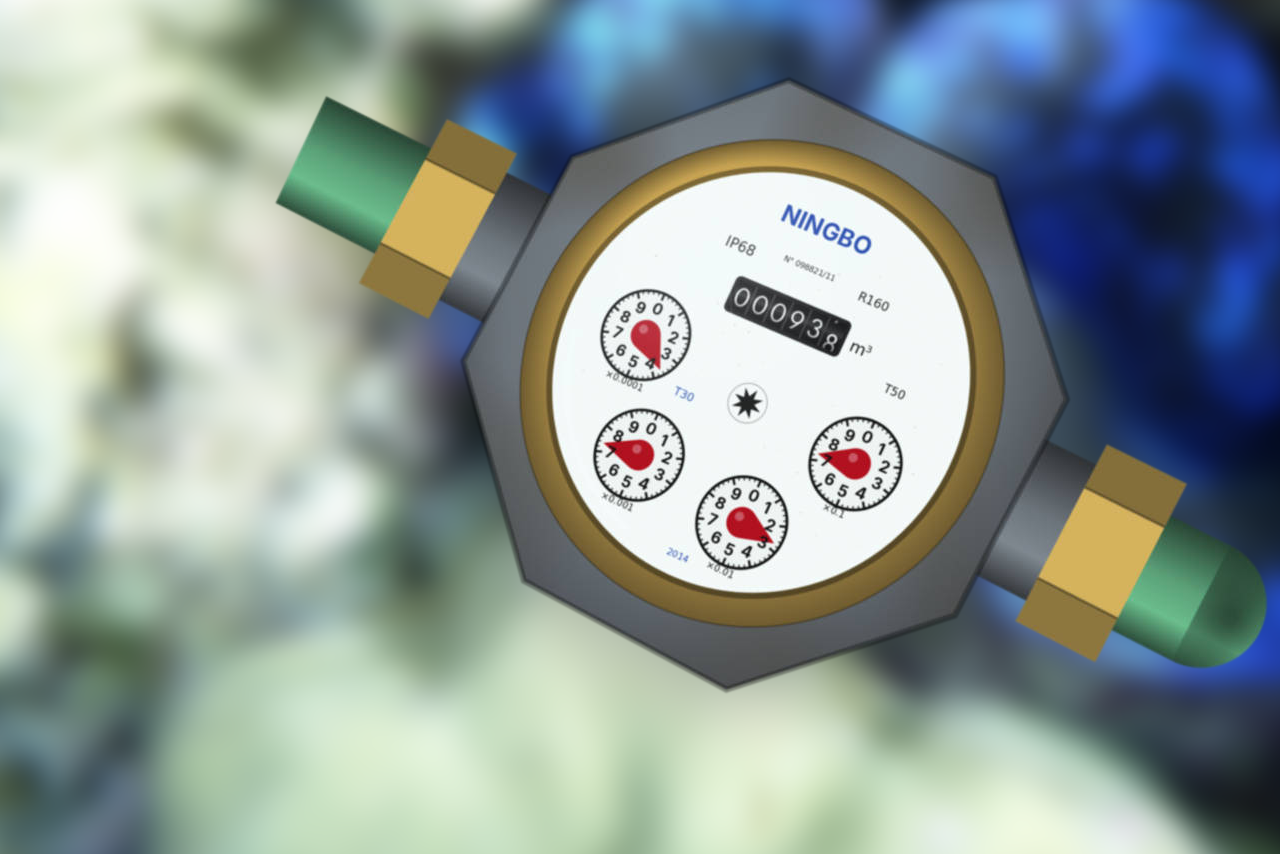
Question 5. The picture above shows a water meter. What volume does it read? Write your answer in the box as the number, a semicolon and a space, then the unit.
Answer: 937.7273; m³
